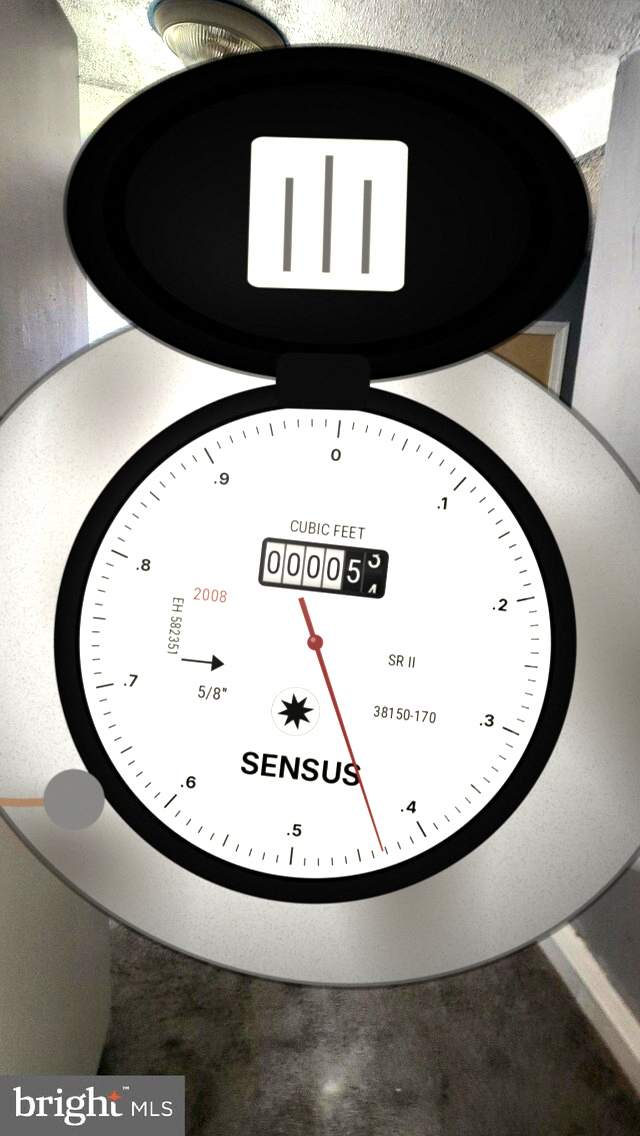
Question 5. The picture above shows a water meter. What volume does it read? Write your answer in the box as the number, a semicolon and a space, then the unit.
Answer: 53.43; ft³
